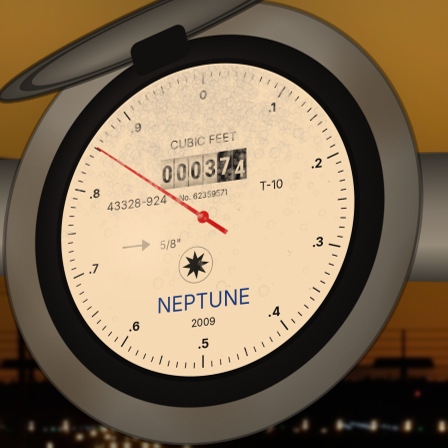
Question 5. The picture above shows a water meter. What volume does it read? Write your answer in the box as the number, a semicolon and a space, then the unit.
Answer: 373.85; ft³
